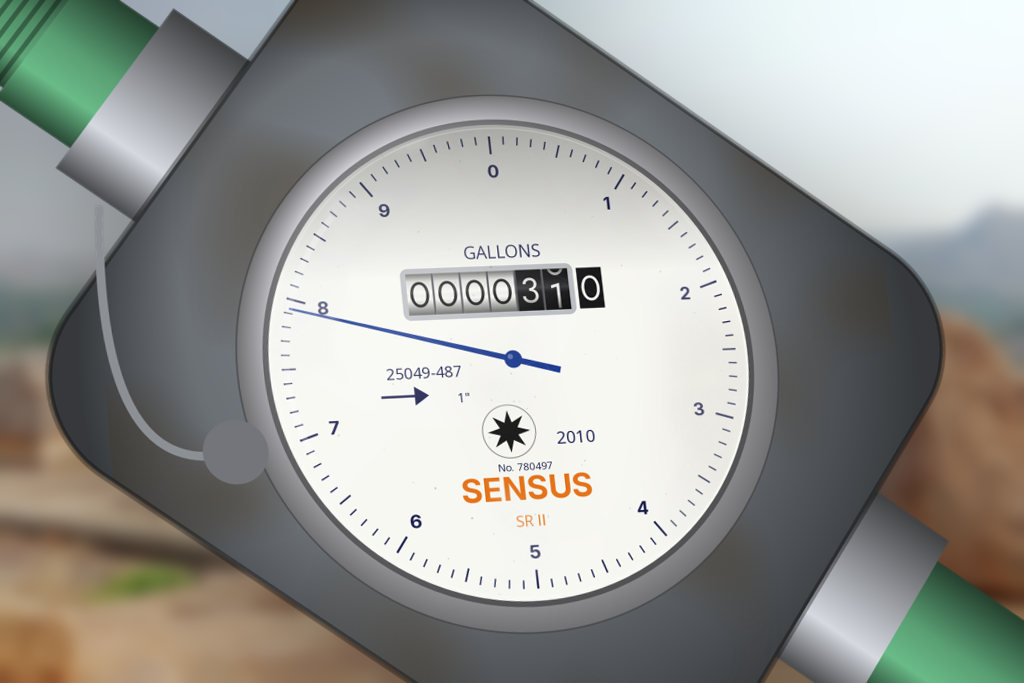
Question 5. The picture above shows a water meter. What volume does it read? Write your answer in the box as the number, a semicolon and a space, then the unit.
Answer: 307.9; gal
